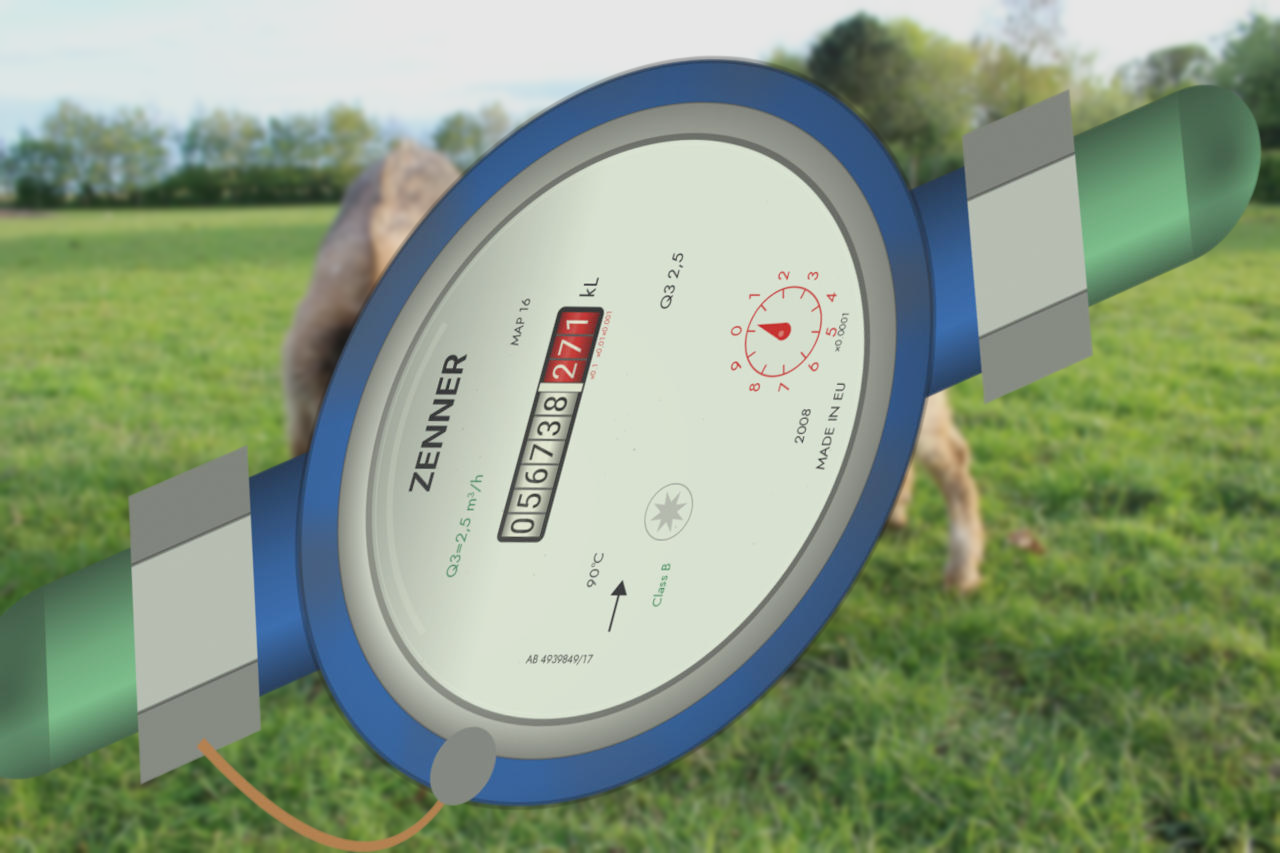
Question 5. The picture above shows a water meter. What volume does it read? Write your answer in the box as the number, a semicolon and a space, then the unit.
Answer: 56738.2710; kL
